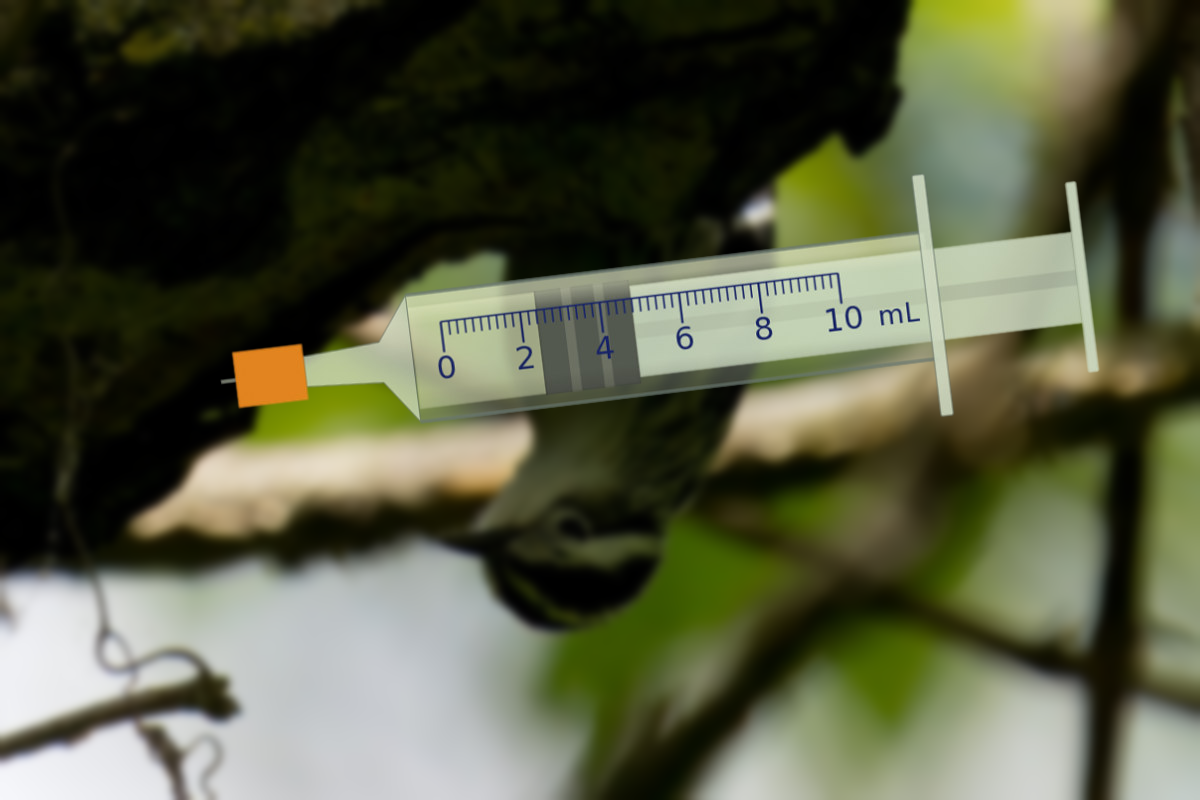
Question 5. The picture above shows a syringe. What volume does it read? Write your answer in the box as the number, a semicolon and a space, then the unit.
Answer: 2.4; mL
